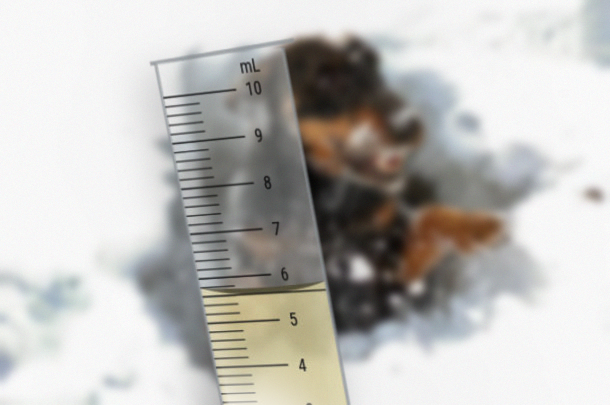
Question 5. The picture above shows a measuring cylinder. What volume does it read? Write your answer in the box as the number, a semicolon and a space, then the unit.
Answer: 5.6; mL
